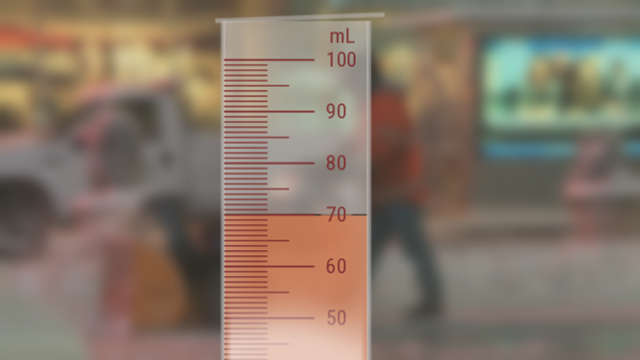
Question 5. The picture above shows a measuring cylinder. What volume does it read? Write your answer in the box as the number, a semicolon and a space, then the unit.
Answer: 70; mL
